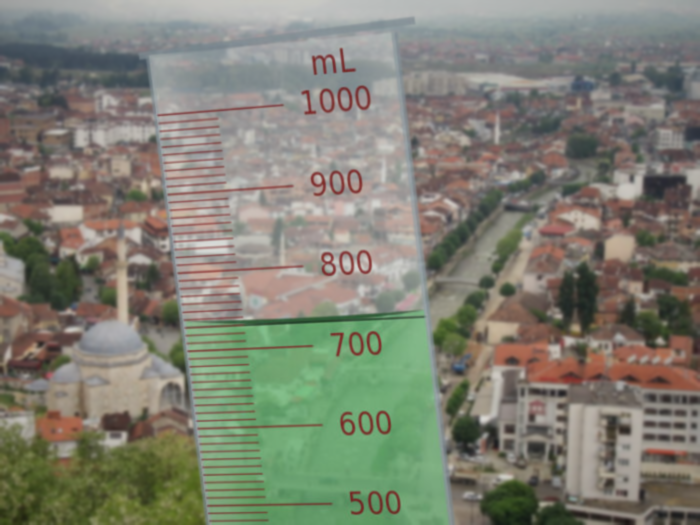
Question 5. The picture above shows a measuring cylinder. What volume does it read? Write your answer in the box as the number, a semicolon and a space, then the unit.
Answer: 730; mL
